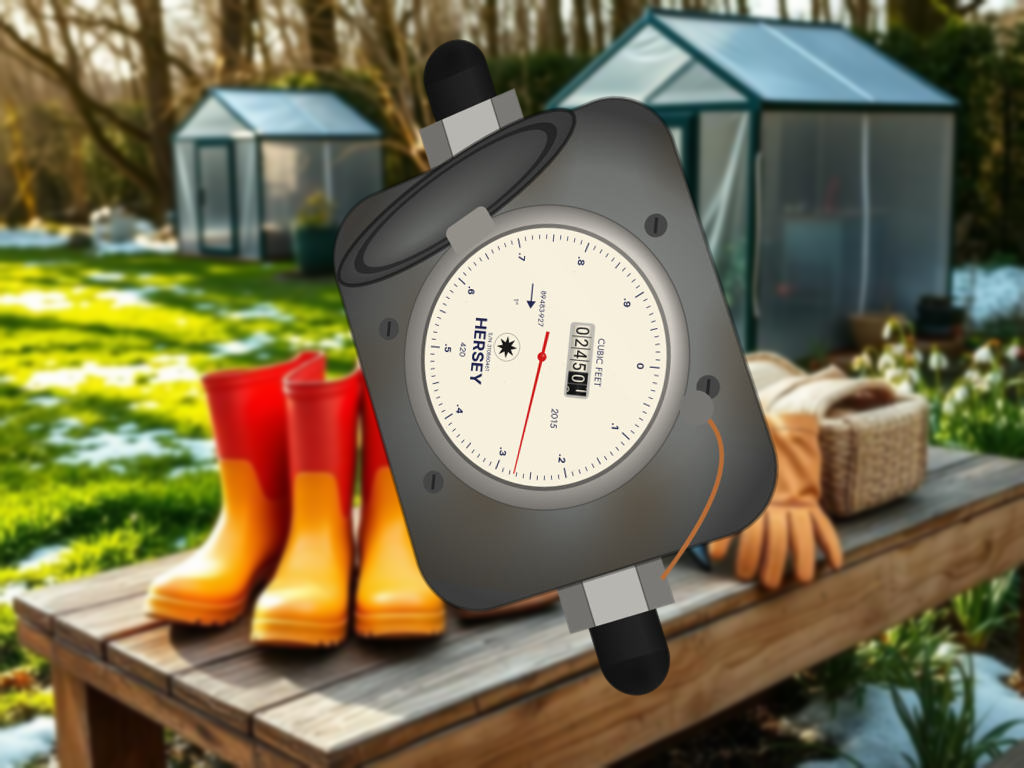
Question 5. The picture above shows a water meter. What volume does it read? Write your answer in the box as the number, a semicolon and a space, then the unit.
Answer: 24501.27; ft³
